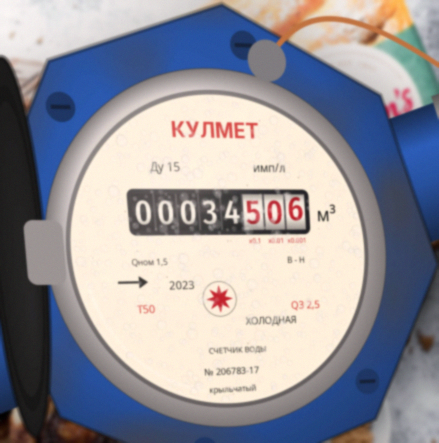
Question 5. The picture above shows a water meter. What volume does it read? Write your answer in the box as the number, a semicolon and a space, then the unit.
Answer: 34.506; m³
